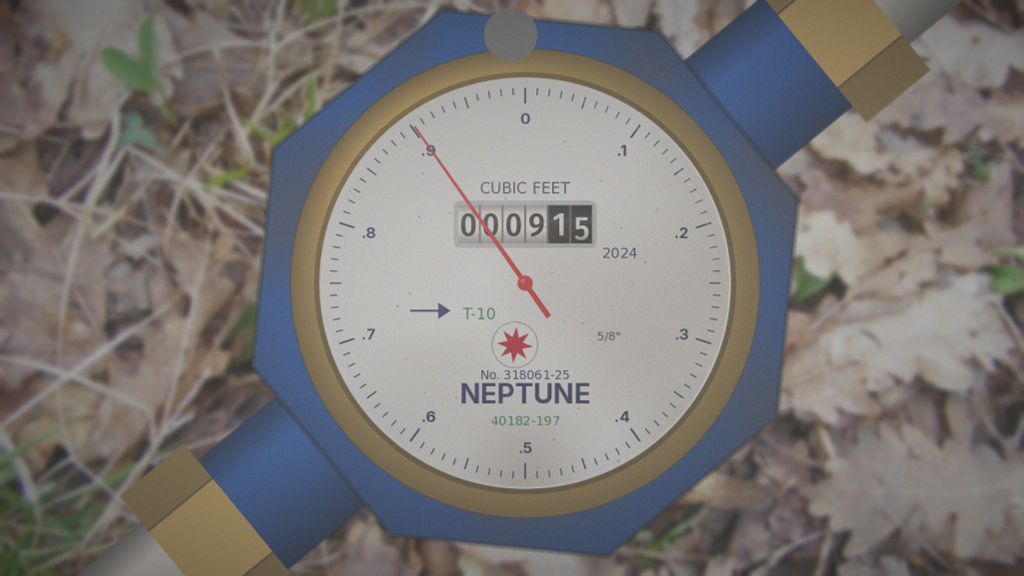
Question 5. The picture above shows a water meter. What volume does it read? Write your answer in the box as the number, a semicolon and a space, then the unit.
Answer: 914.90; ft³
